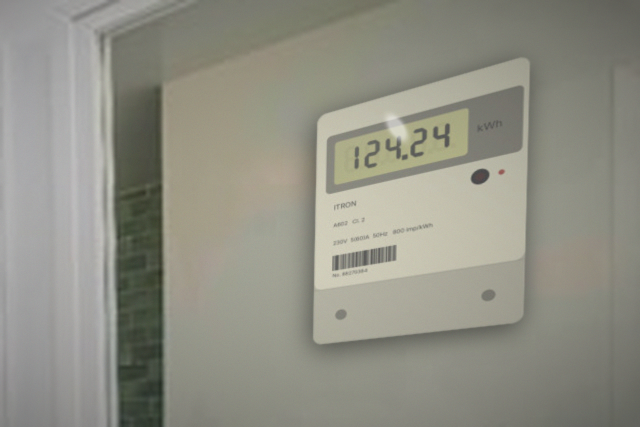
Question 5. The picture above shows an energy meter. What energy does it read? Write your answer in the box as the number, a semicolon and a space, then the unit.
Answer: 124.24; kWh
